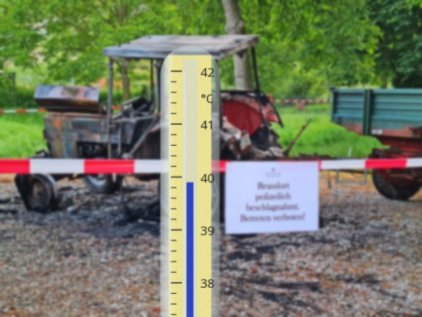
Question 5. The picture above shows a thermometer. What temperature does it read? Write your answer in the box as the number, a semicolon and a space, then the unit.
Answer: 39.9; °C
